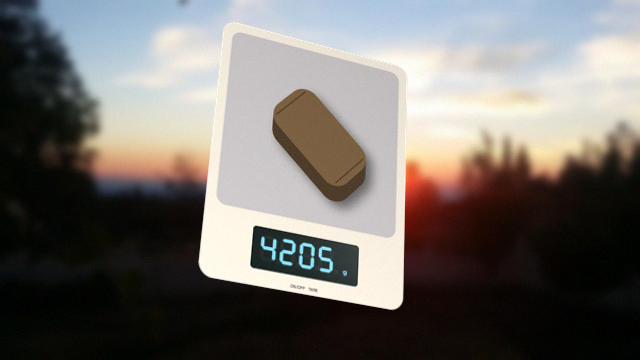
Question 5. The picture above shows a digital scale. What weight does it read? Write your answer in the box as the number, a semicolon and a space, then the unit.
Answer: 4205; g
